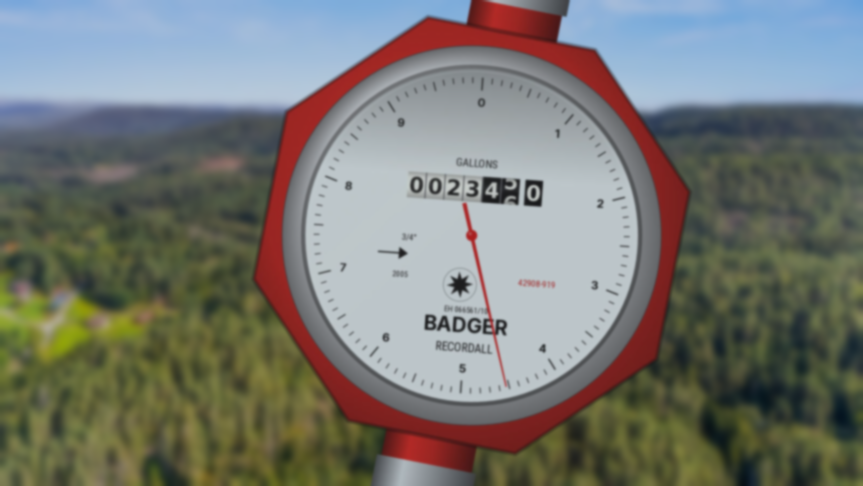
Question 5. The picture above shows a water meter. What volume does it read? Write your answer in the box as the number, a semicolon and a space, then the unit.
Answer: 23454.5; gal
